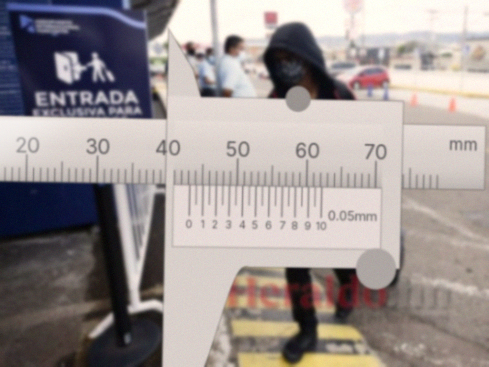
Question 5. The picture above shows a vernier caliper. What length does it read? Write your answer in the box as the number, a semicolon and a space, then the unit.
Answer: 43.2; mm
